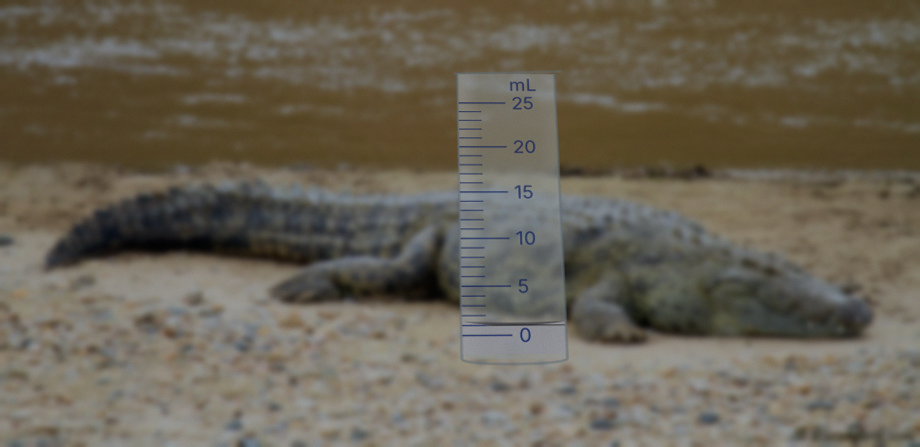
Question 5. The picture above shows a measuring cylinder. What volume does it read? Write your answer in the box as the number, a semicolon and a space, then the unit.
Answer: 1; mL
